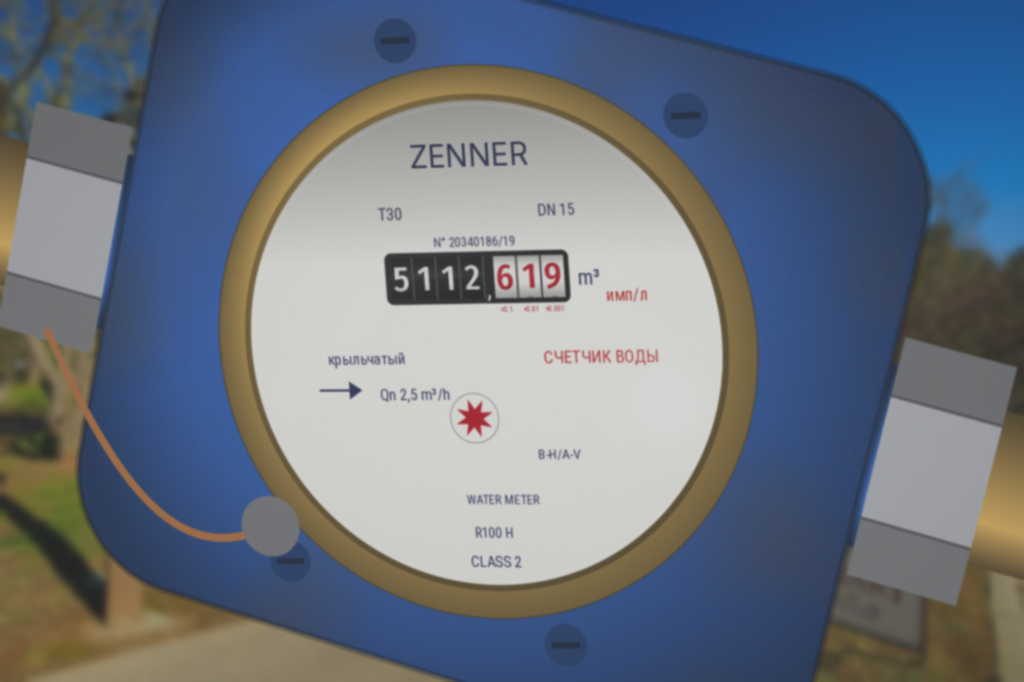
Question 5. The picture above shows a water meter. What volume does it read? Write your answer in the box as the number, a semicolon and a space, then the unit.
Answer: 5112.619; m³
